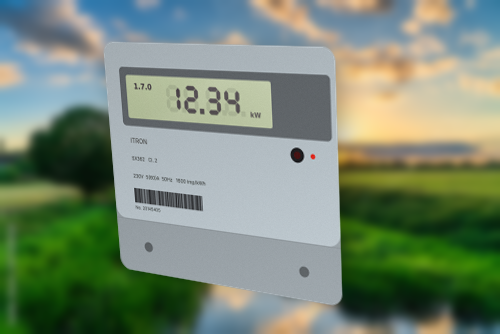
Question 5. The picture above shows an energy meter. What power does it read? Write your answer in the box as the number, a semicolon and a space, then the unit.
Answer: 12.34; kW
